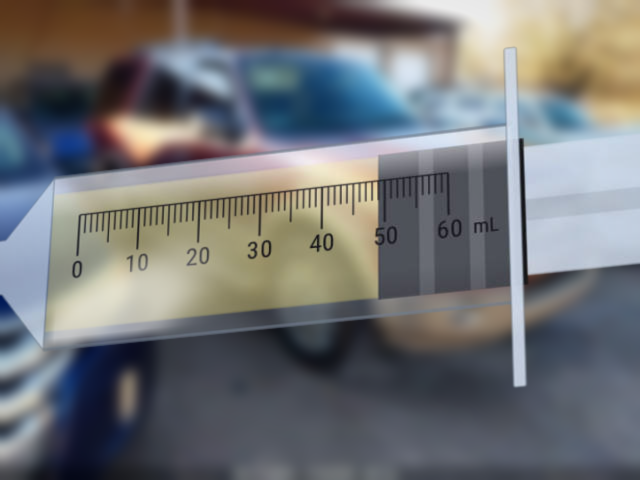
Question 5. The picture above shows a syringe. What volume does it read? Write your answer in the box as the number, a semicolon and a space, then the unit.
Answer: 49; mL
